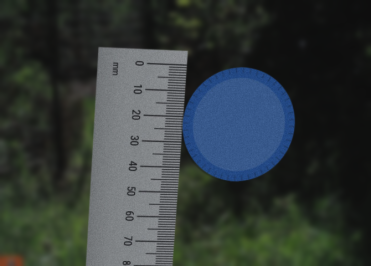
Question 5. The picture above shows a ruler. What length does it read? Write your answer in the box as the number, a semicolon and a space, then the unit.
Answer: 45; mm
